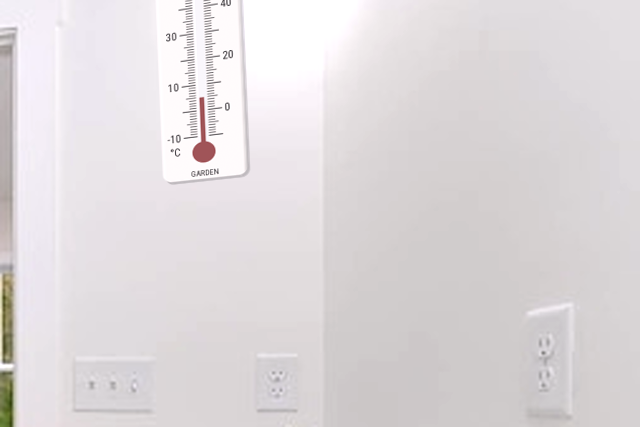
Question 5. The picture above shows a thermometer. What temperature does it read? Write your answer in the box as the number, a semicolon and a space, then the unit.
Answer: 5; °C
